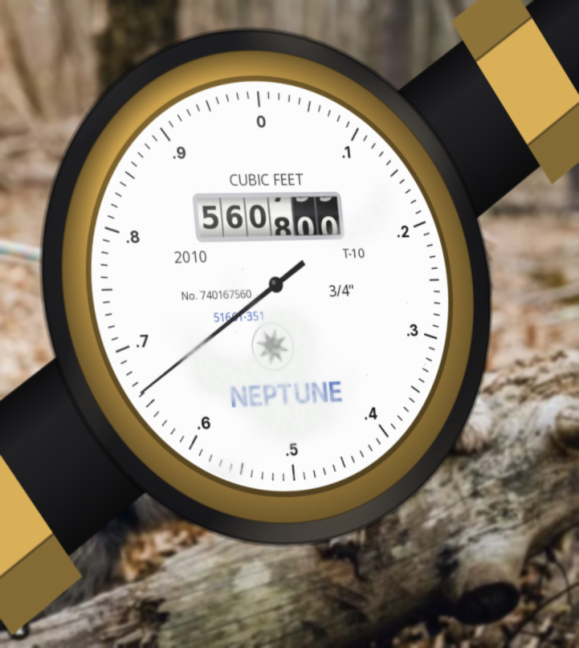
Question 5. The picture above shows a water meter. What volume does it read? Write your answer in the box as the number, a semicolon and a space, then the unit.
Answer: 560799.66; ft³
